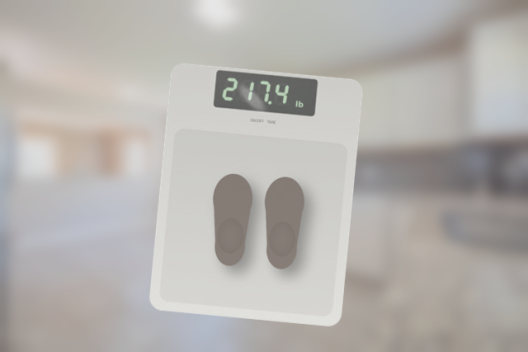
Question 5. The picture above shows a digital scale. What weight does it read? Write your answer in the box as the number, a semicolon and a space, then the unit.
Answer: 217.4; lb
